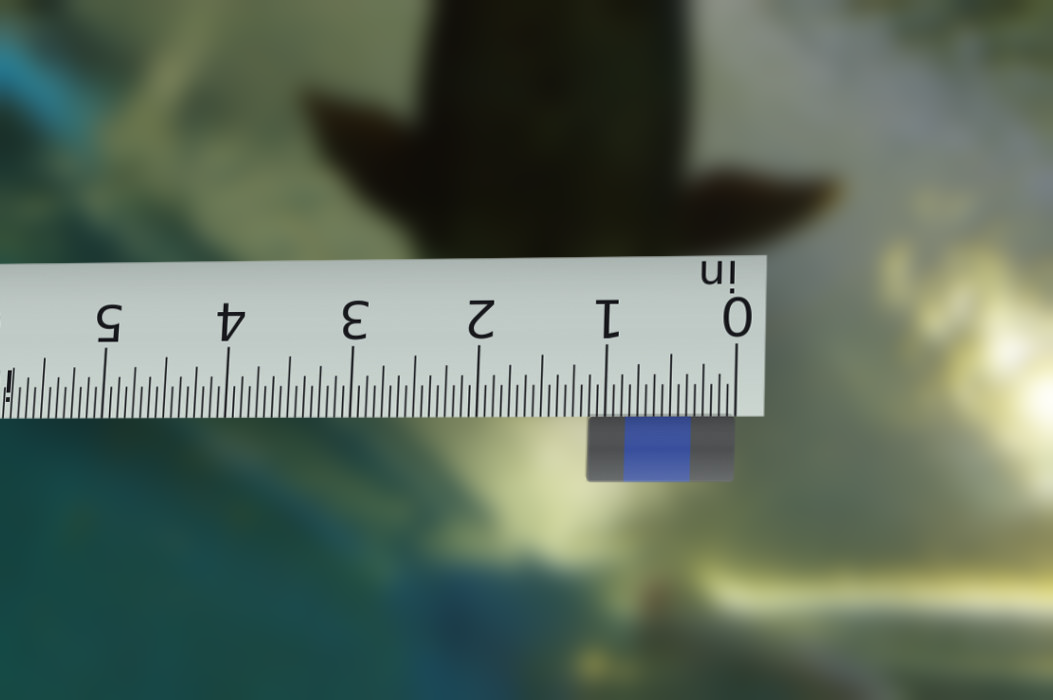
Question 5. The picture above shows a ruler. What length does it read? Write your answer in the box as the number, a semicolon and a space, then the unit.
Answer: 1.125; in
